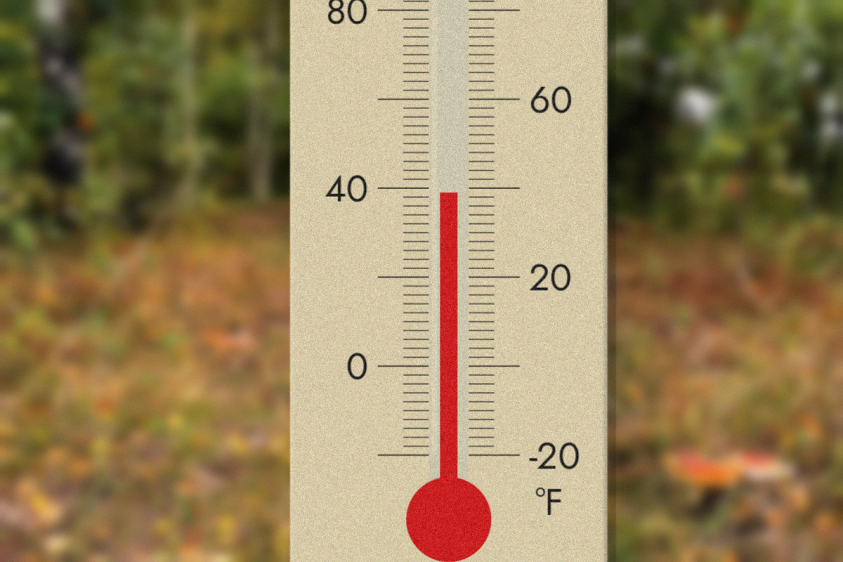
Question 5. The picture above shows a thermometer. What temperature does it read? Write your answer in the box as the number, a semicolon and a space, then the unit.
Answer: 39; °F
